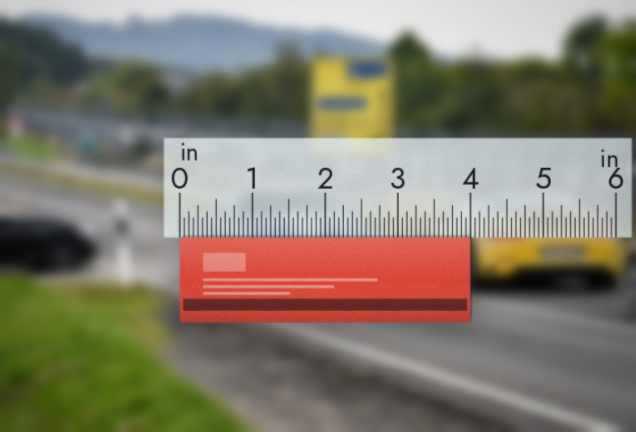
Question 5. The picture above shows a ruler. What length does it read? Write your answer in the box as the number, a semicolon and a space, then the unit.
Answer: 4; in
